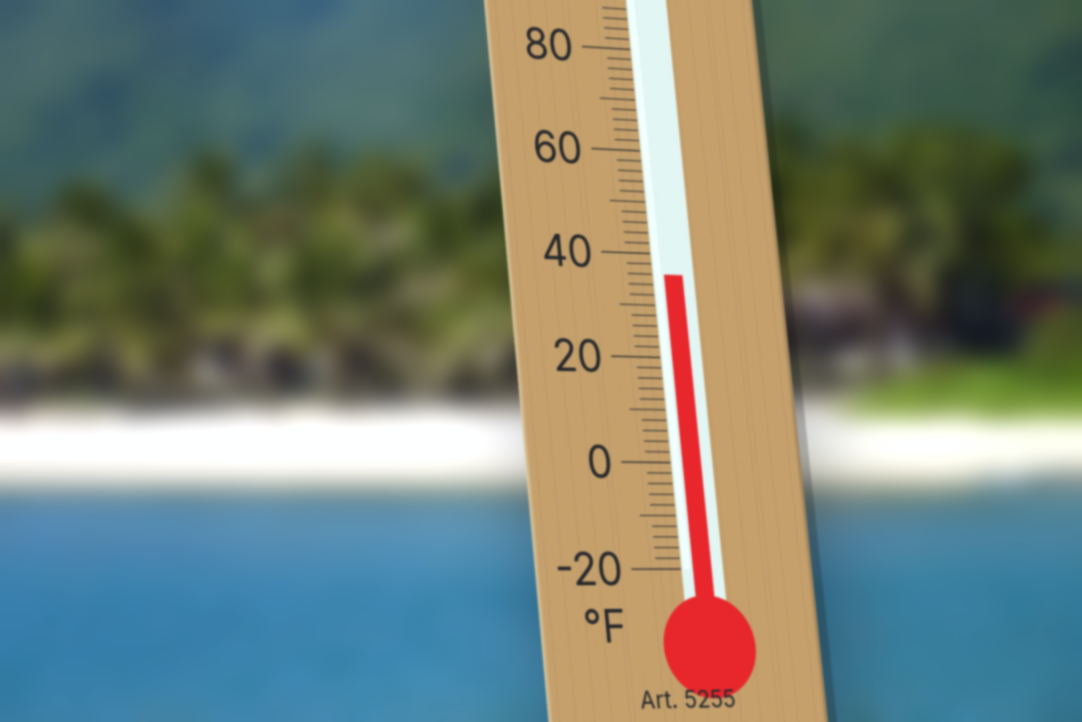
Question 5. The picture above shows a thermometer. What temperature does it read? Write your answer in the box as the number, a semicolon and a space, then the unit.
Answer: 36; °F
